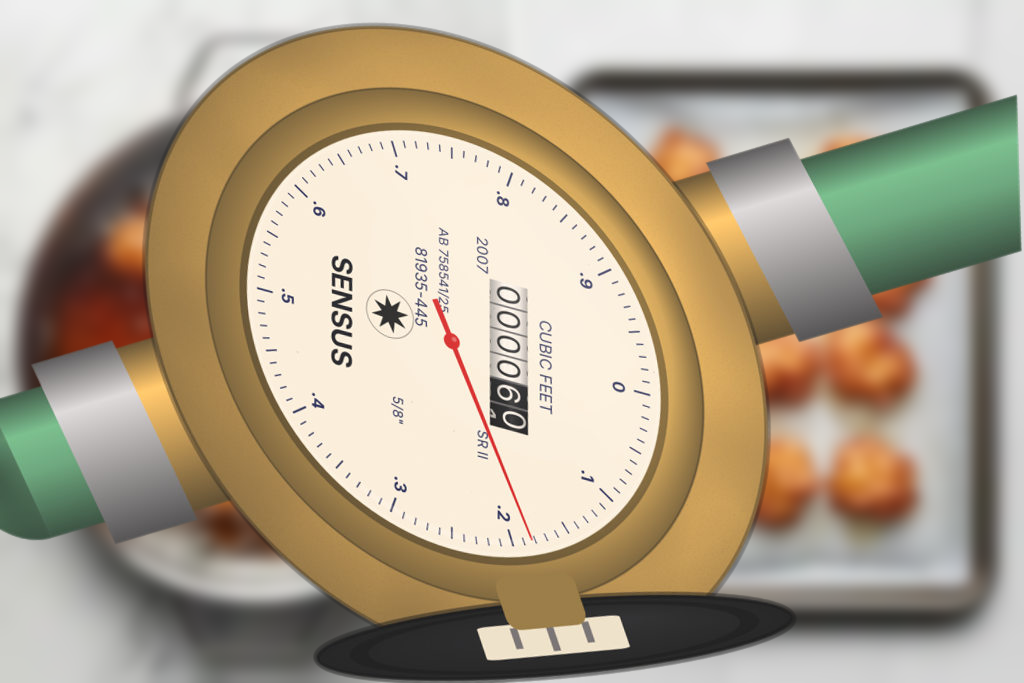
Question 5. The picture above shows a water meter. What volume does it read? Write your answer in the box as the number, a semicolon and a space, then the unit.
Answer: 60.18; ft³
